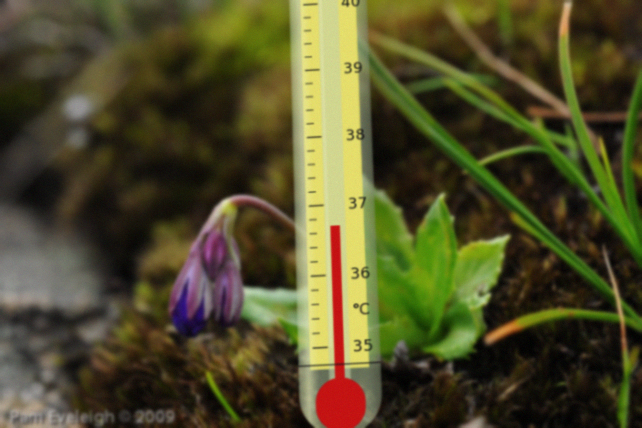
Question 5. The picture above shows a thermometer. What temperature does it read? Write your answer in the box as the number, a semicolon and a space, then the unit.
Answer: 36.7; °C
